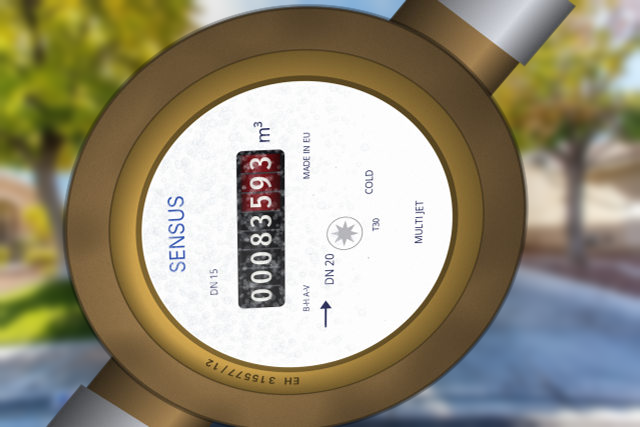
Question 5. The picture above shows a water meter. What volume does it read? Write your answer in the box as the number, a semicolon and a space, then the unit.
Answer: 83.593; m³
